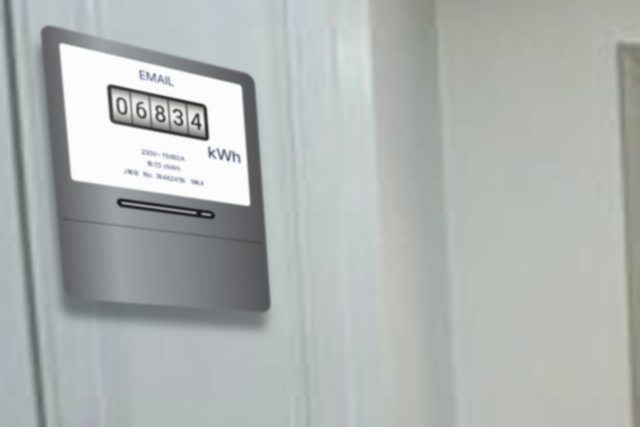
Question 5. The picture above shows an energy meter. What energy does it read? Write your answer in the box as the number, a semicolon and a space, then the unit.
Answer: 6834; kWh
